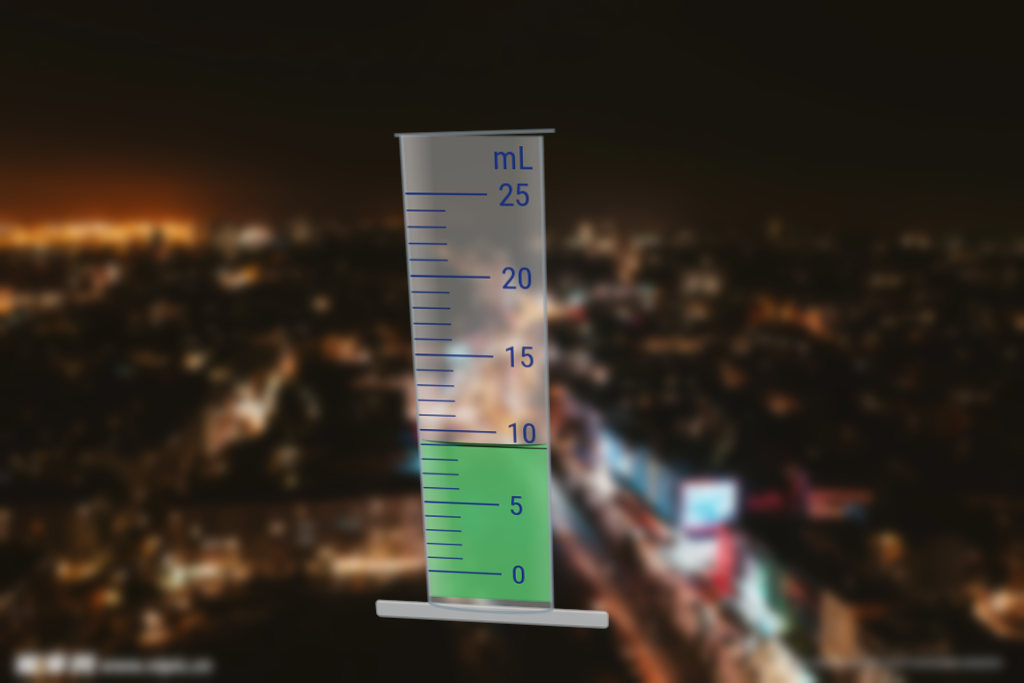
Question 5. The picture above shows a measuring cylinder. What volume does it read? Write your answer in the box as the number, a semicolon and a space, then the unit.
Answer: 9; mL
